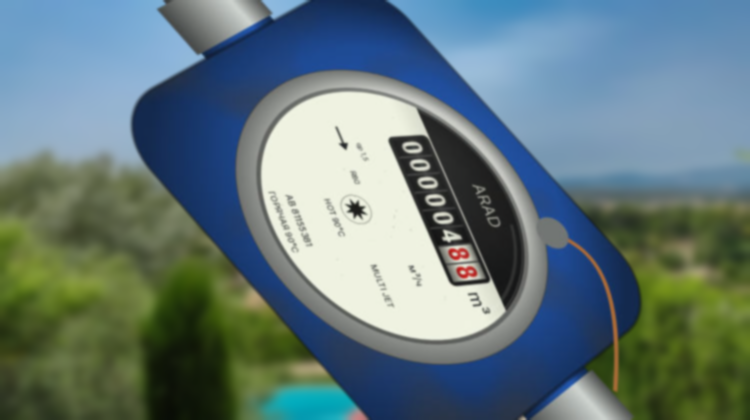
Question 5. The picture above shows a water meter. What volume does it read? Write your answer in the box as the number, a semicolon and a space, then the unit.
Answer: 4.88; m³
